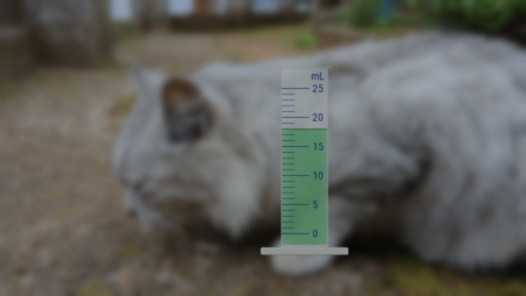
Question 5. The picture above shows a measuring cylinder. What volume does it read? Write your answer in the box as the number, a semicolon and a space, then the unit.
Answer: 18; mL
